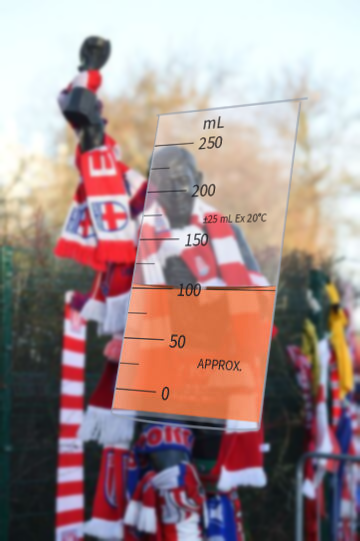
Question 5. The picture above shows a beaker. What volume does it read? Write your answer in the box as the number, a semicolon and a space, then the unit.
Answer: 100; mL
